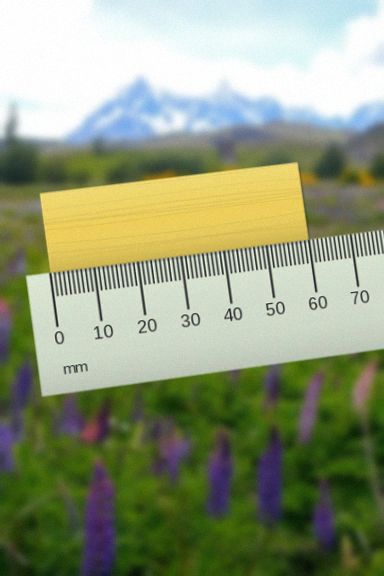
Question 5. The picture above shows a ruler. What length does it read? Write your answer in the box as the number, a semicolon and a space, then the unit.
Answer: 60; mm
